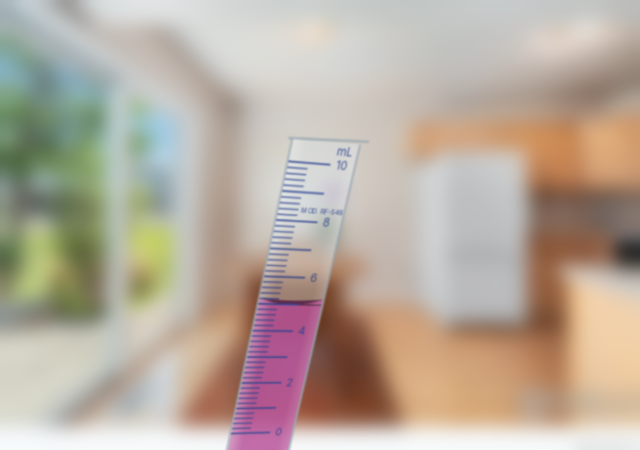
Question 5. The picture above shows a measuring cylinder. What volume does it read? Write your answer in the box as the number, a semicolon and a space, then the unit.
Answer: 5; mL
